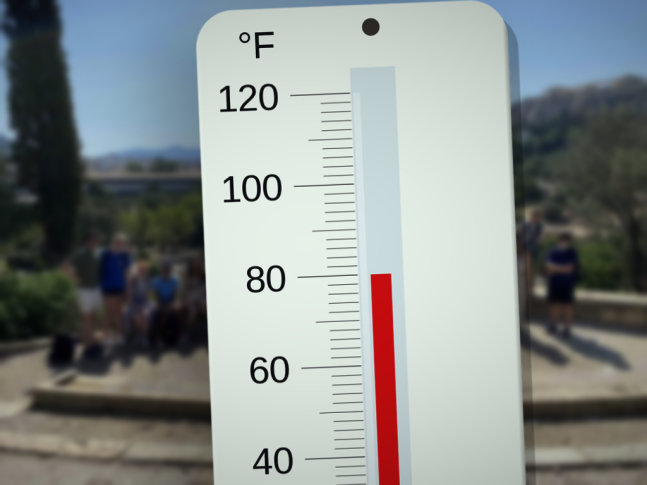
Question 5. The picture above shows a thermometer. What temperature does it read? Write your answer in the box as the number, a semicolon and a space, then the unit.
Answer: 80; °F
